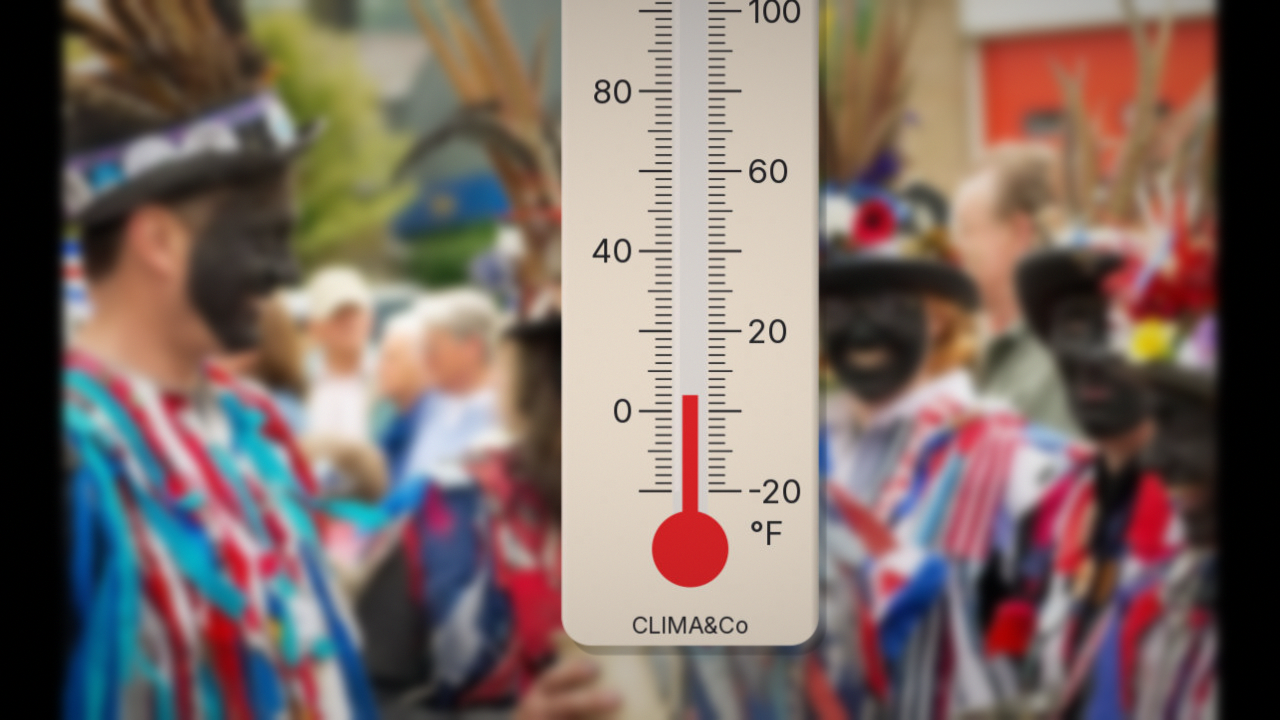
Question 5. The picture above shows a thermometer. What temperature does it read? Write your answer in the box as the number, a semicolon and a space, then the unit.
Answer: 4; °F
